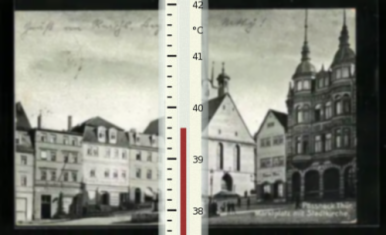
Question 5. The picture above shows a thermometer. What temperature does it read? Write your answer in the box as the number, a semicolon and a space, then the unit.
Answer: 39.6; °C
